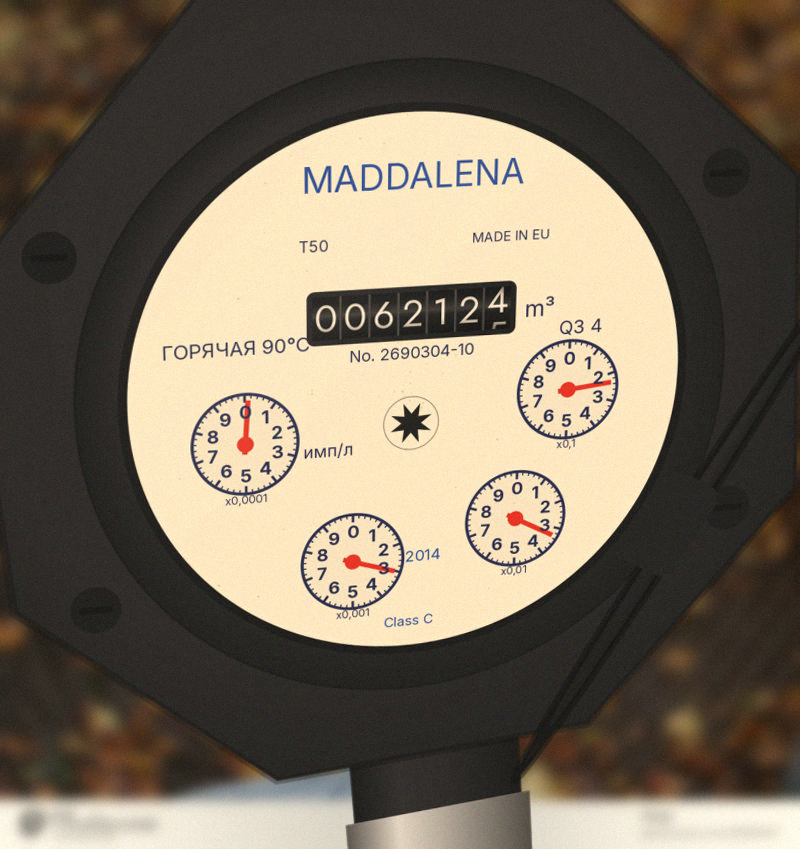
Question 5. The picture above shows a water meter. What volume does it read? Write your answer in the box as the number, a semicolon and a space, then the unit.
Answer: 62124.2330; m³
